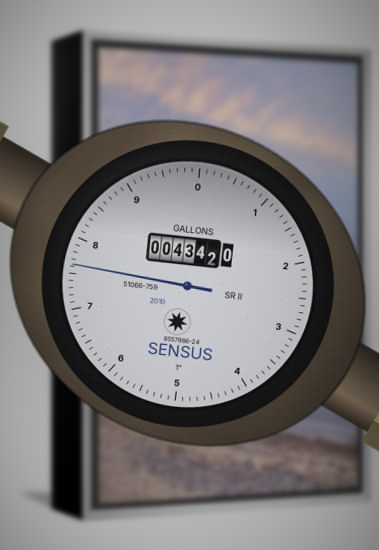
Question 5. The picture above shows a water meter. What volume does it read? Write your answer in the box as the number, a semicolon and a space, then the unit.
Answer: 43417.6; gal
